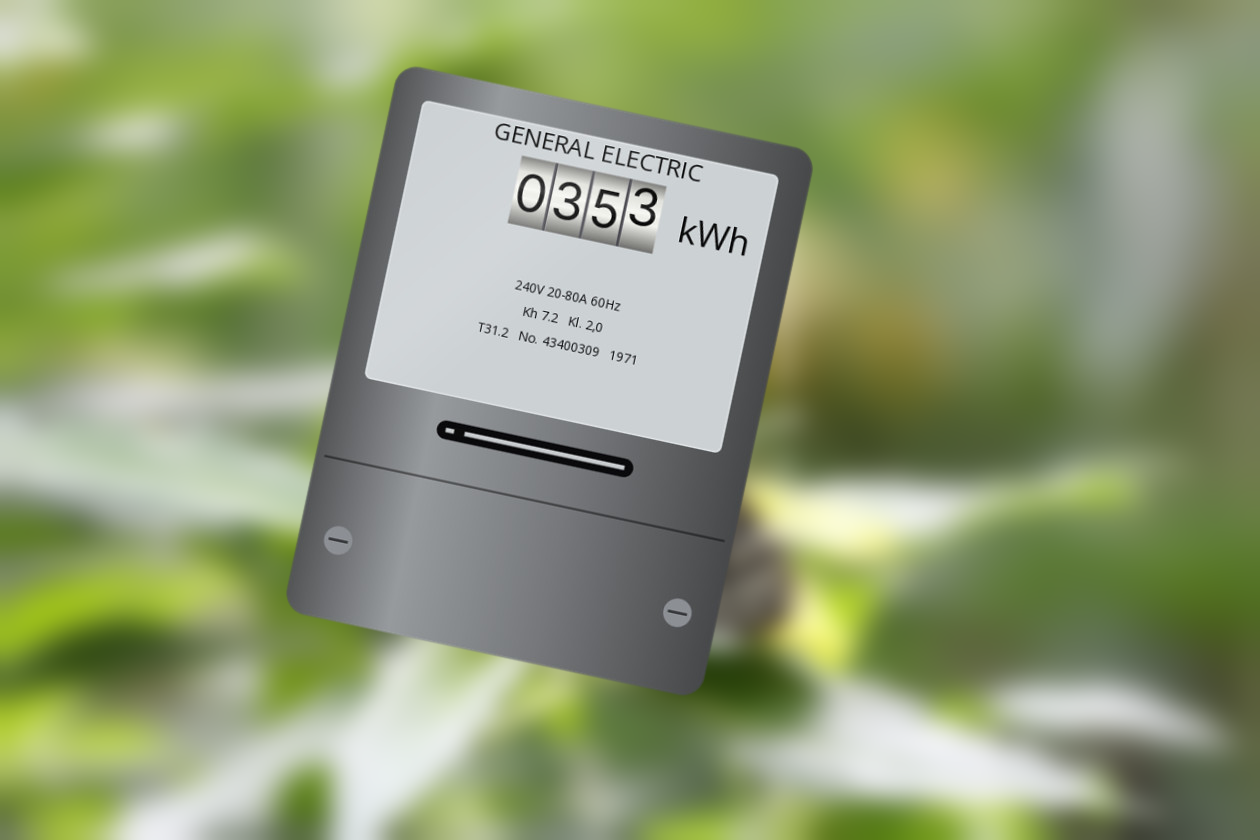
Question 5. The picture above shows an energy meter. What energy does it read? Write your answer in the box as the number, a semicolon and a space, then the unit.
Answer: 353; kWh
